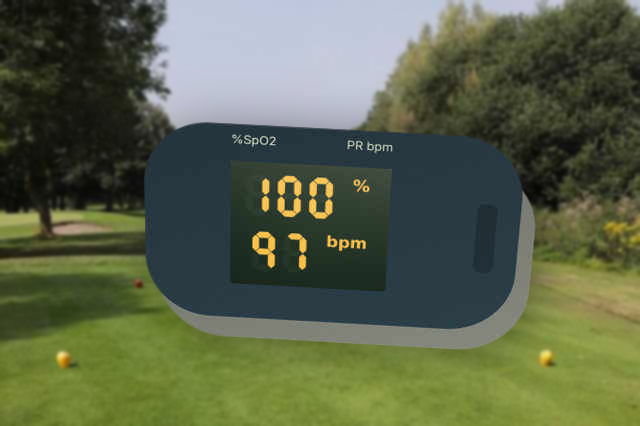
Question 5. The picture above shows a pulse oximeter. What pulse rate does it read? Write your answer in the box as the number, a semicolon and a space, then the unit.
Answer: 97; bpm
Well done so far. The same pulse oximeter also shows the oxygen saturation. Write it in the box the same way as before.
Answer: 100; %
